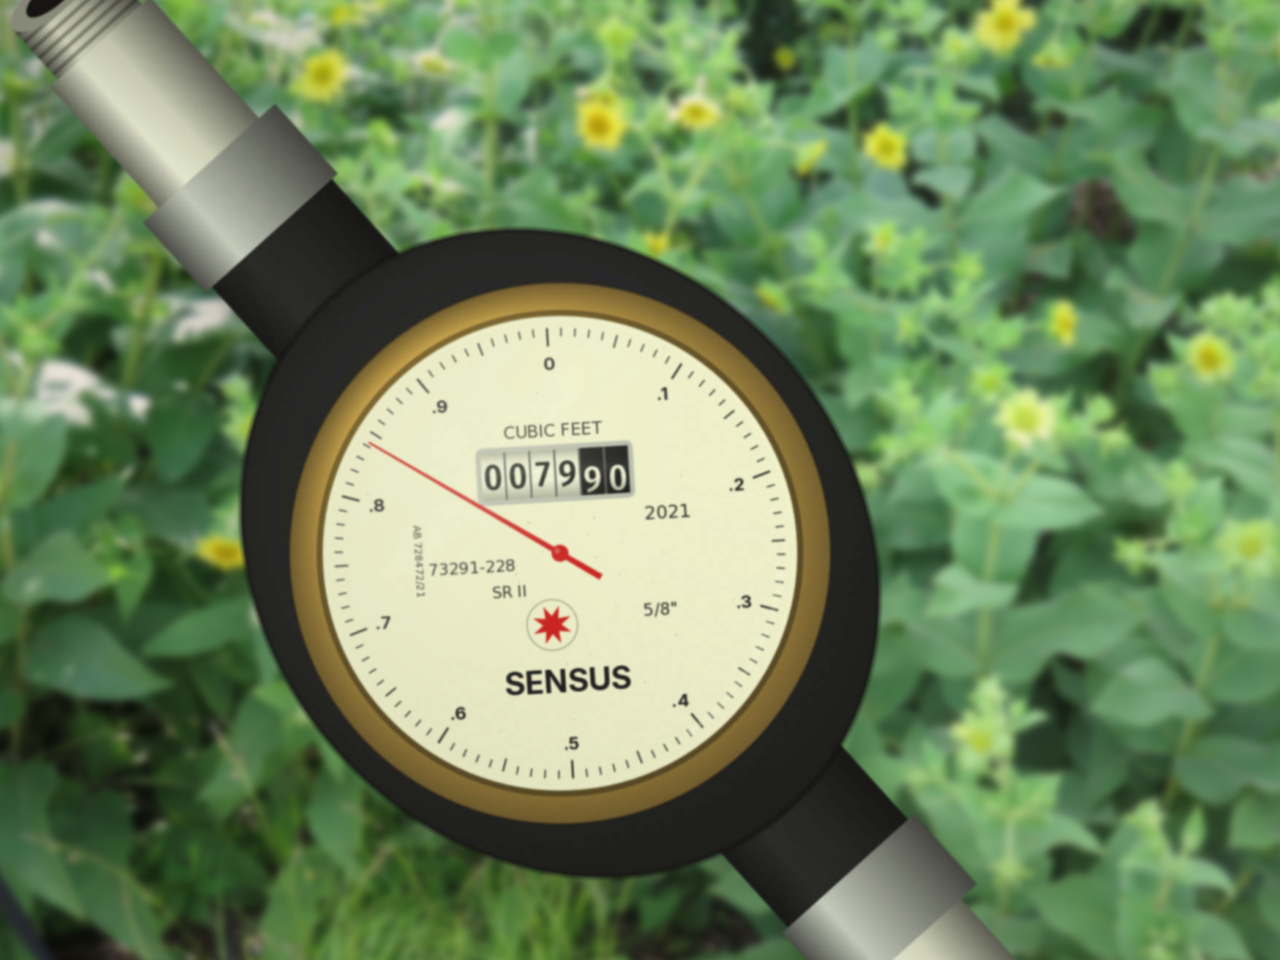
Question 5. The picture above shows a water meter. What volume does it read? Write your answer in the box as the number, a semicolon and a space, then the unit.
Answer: 7989.84; ft³
